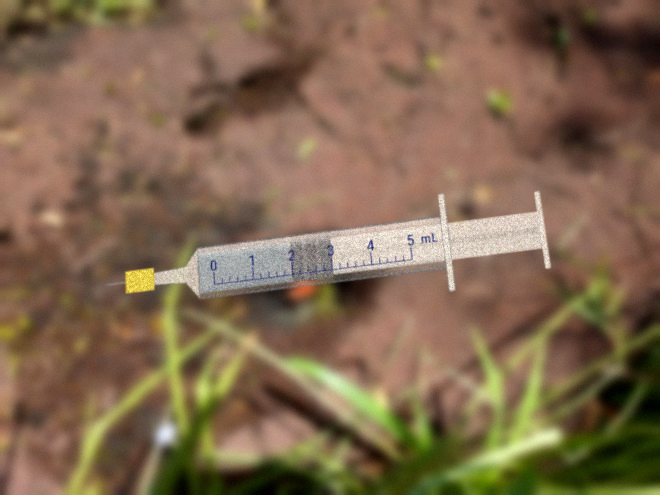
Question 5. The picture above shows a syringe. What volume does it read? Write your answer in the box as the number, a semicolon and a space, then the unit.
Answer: 2; mL
